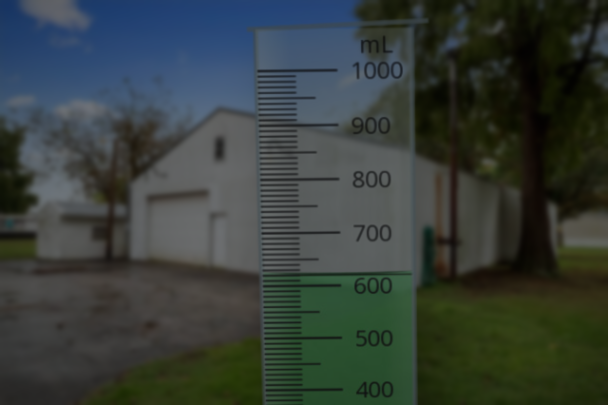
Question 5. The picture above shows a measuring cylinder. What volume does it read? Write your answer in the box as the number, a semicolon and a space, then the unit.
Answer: 620; mL
